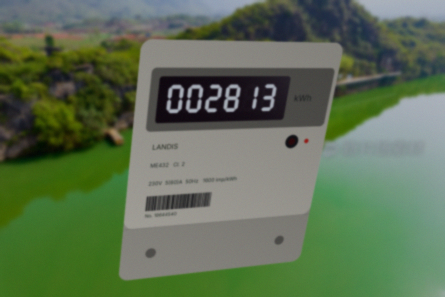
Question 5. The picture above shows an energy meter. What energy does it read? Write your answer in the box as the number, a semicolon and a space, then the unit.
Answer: 2813; kWh
